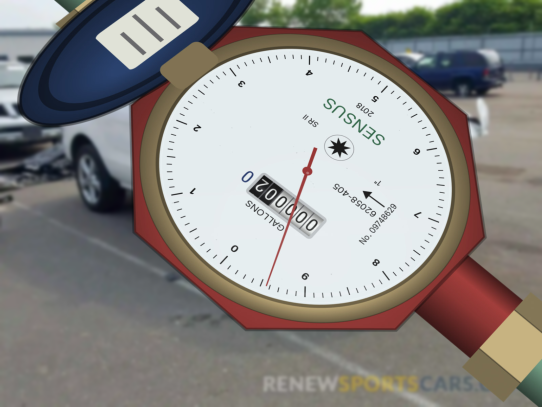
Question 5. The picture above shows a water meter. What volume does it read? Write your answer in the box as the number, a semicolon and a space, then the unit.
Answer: 19.4; gal
